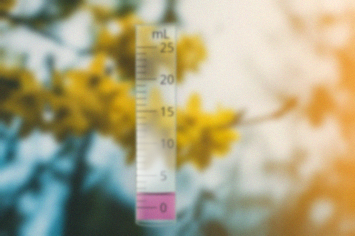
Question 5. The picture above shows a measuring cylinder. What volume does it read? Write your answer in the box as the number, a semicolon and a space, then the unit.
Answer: 2; mL
